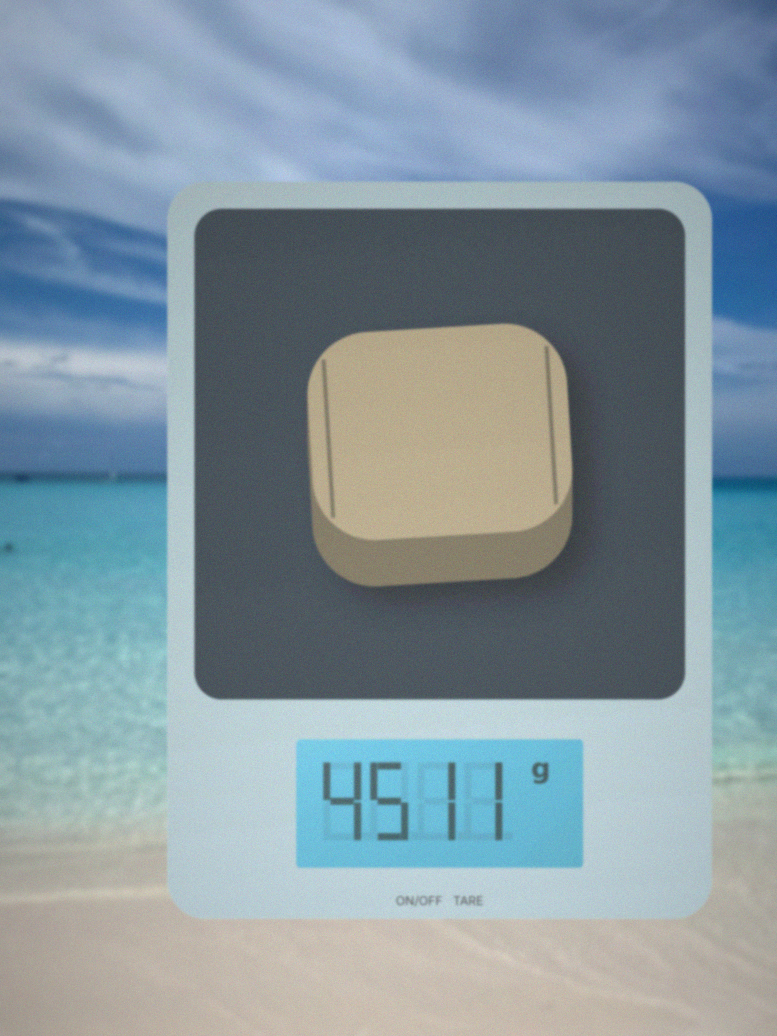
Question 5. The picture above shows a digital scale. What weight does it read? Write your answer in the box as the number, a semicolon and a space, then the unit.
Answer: 4511; g
